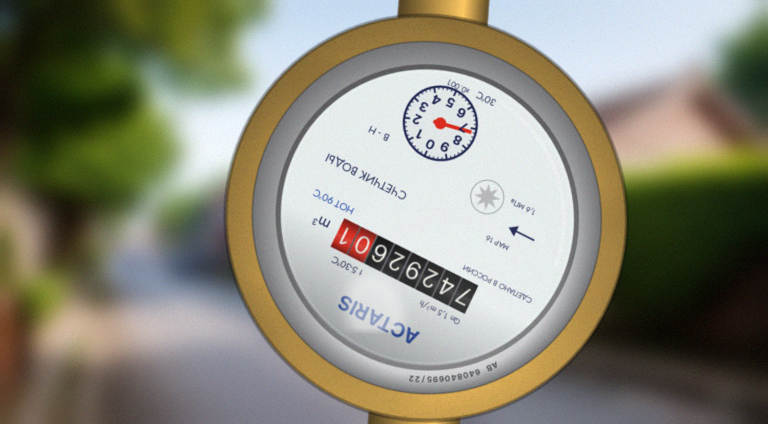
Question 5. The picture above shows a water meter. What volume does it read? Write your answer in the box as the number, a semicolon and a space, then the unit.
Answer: 742926.017; m³
